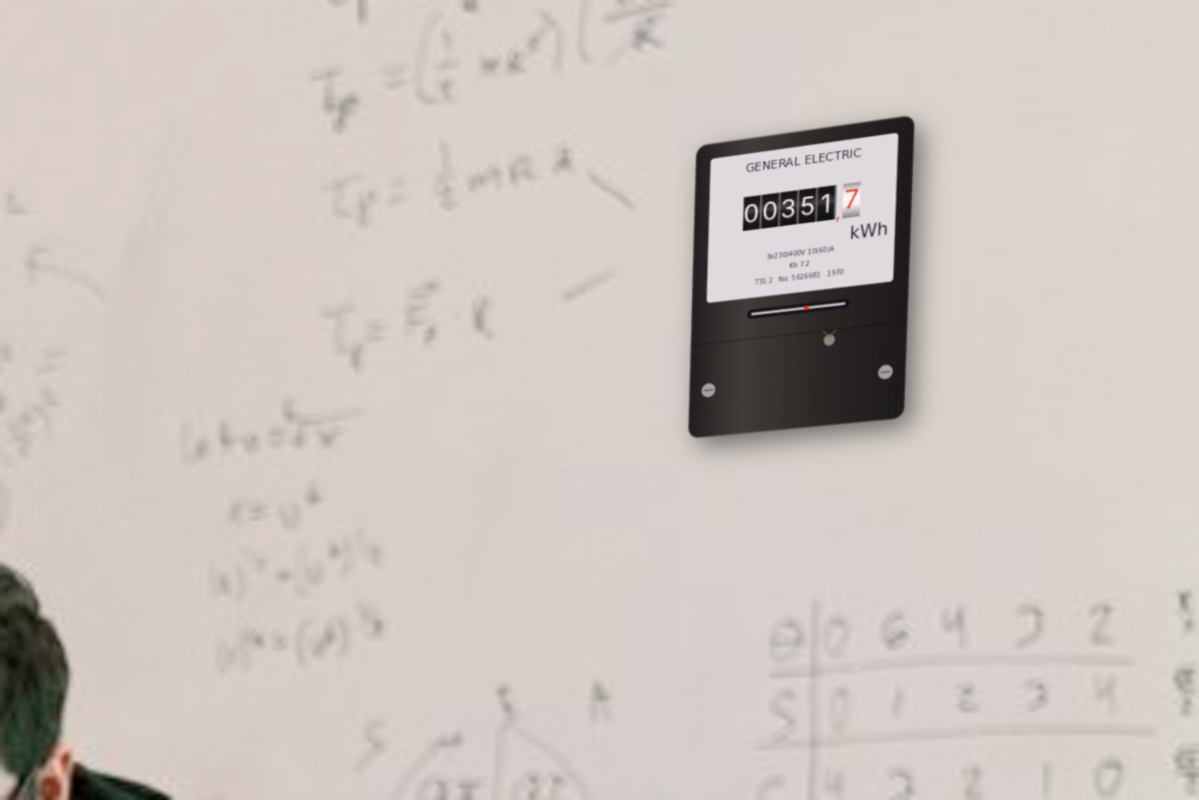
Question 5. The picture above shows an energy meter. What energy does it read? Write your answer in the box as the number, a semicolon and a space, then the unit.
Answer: 351.7; kWh
